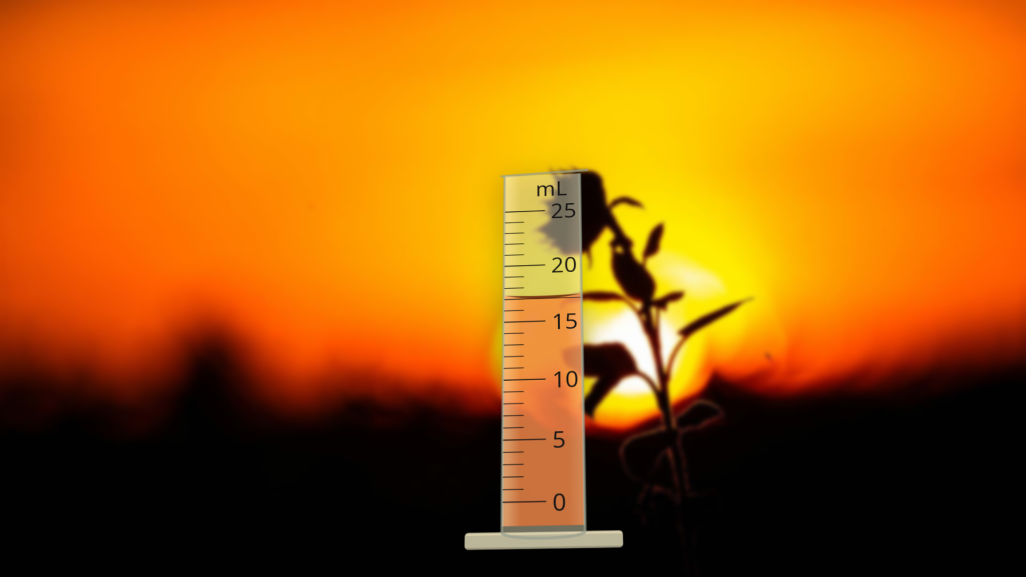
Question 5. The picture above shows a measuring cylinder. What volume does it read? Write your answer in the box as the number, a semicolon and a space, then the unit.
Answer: 17; mL
